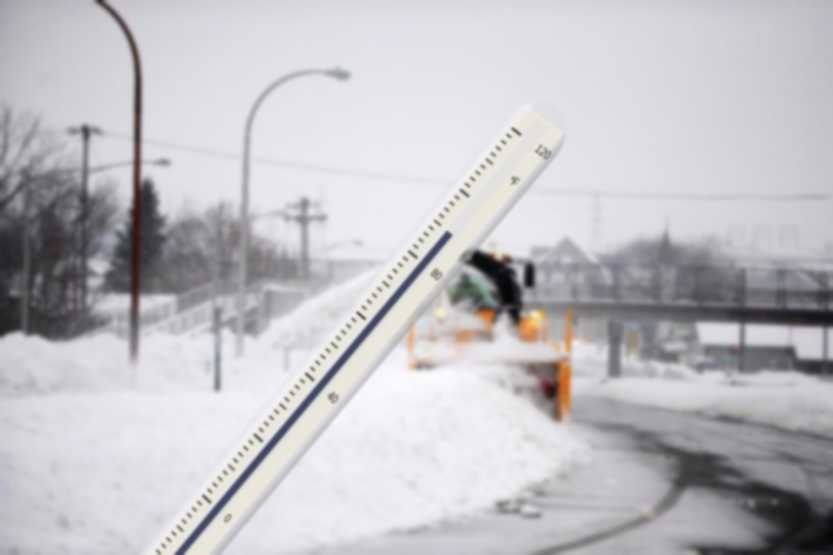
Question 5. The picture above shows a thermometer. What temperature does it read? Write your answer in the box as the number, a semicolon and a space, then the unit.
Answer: 90; °F
